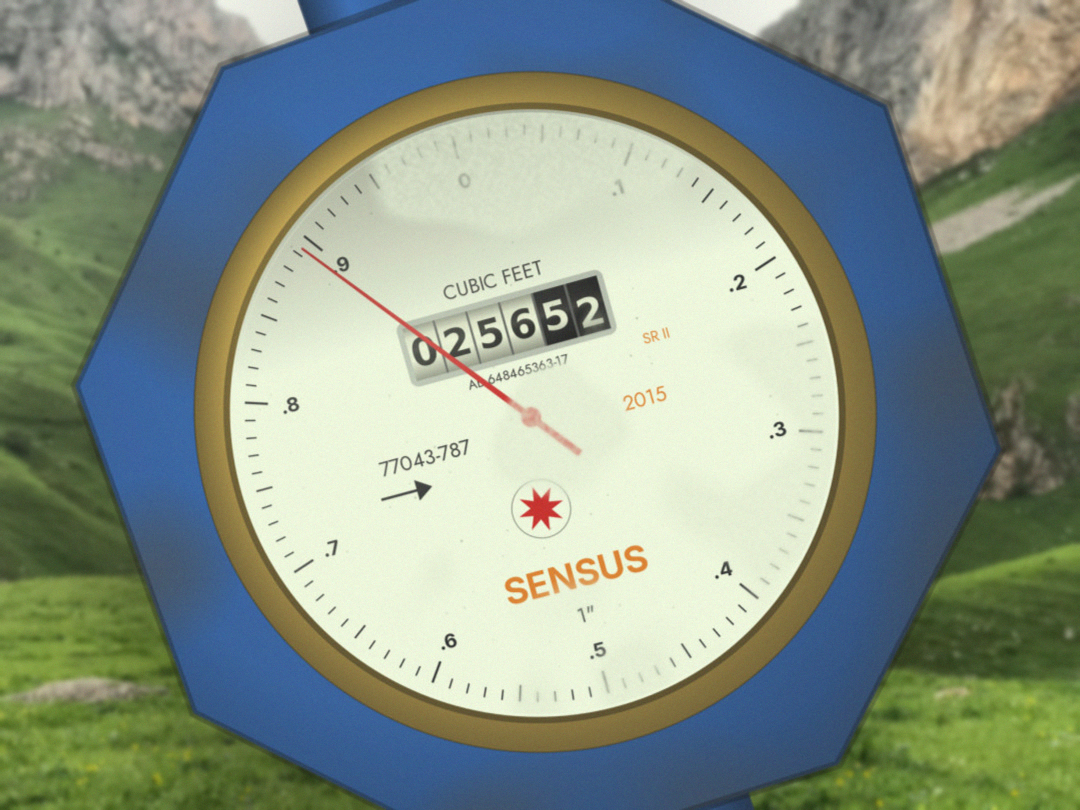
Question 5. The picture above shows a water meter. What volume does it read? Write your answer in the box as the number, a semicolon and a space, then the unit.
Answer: 25651.89; ft³
